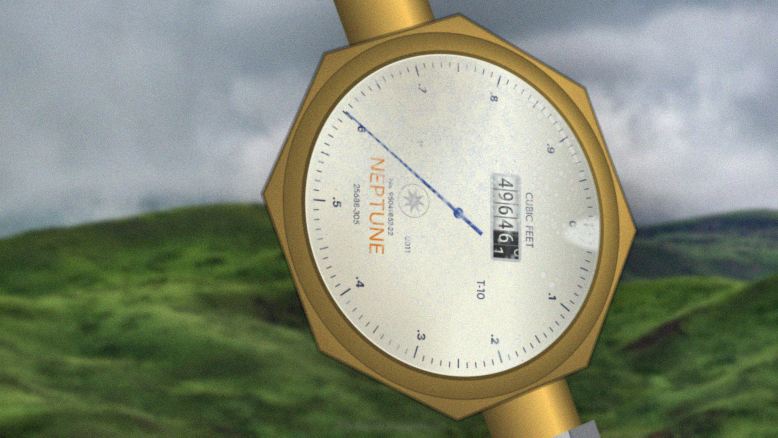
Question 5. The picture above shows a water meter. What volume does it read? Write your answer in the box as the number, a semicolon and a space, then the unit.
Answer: 496460.60; ft³
